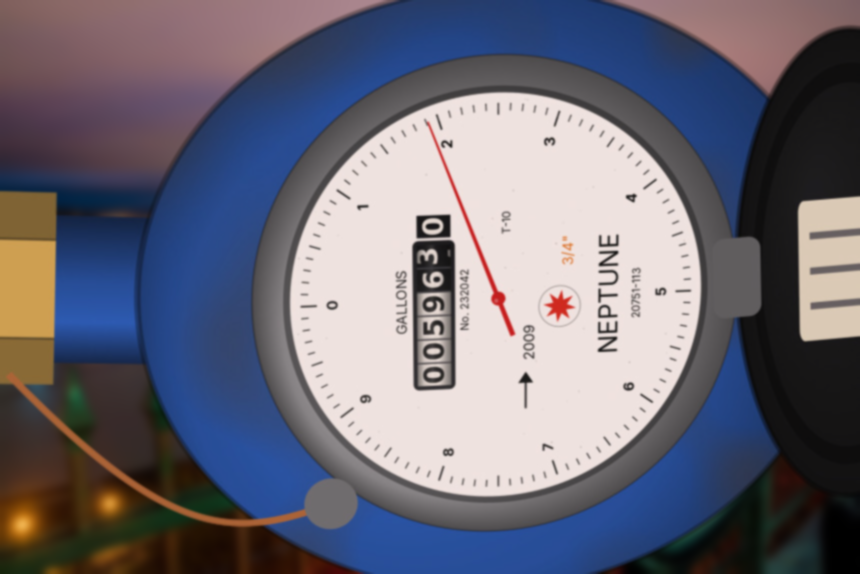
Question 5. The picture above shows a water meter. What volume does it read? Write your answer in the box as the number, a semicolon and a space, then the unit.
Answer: 59631.9; gal
